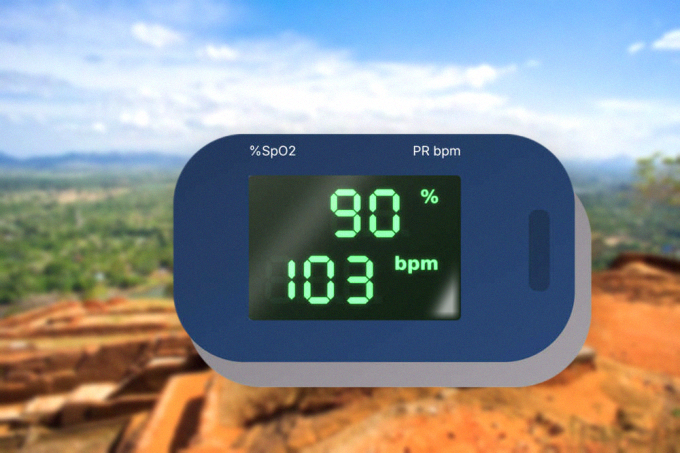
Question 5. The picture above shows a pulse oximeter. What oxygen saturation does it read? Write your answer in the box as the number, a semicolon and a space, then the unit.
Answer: 90; %
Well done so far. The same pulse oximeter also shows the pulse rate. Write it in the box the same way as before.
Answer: 103; bpm
